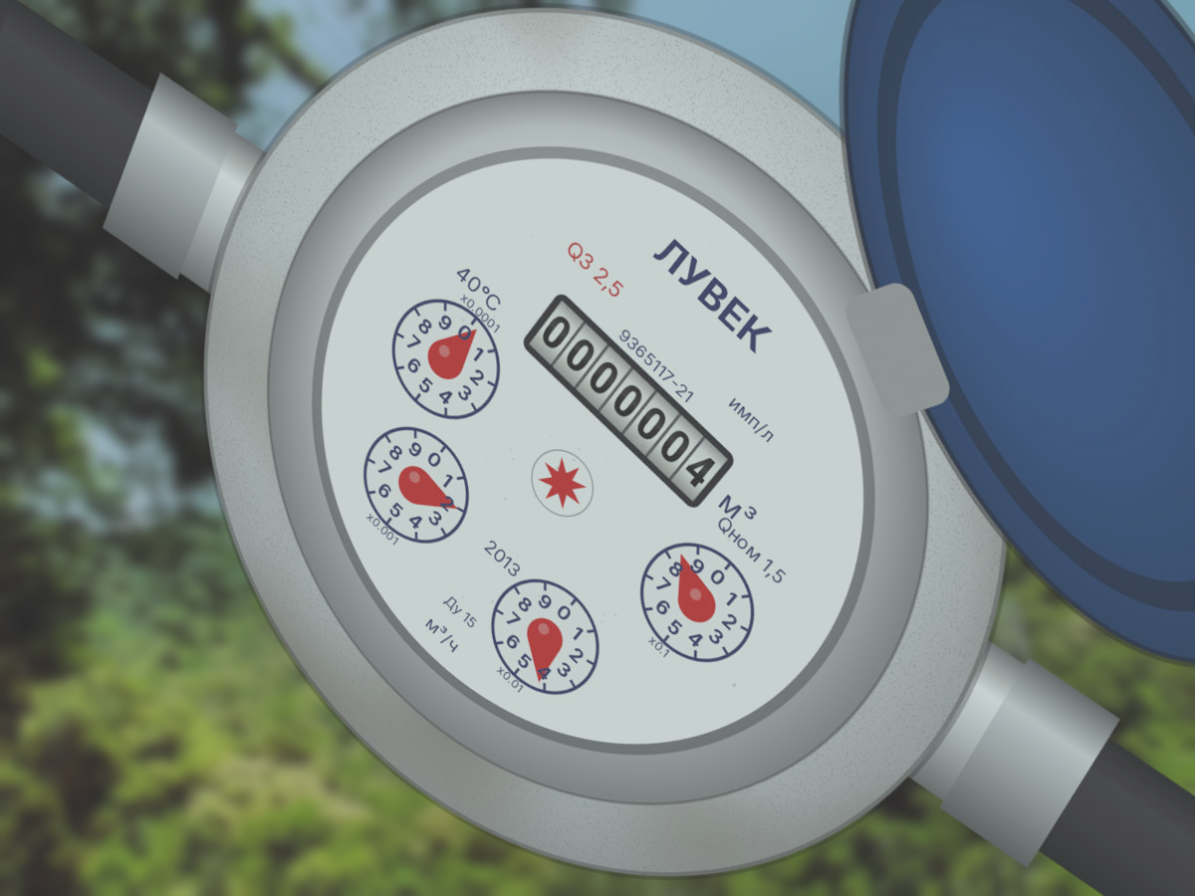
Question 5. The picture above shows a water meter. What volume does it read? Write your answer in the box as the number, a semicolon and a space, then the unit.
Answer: 4.8420; m³
